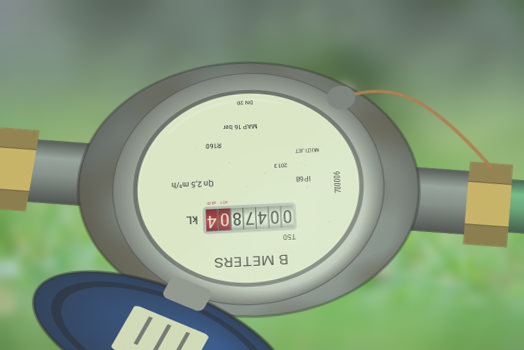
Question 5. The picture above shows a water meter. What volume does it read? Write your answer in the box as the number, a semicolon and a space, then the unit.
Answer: 478.04; kL
